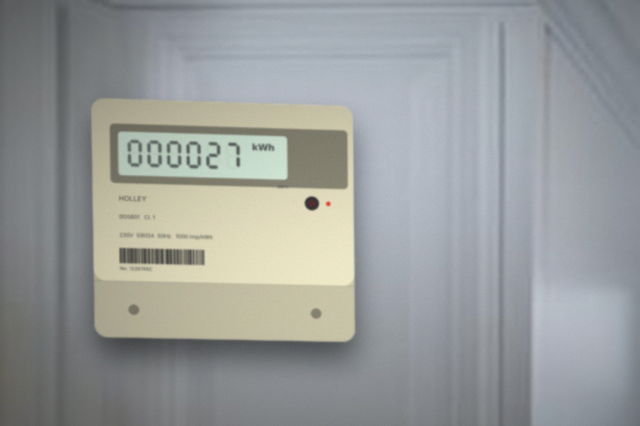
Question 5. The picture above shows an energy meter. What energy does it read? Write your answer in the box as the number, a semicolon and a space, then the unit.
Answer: 27; kWh
